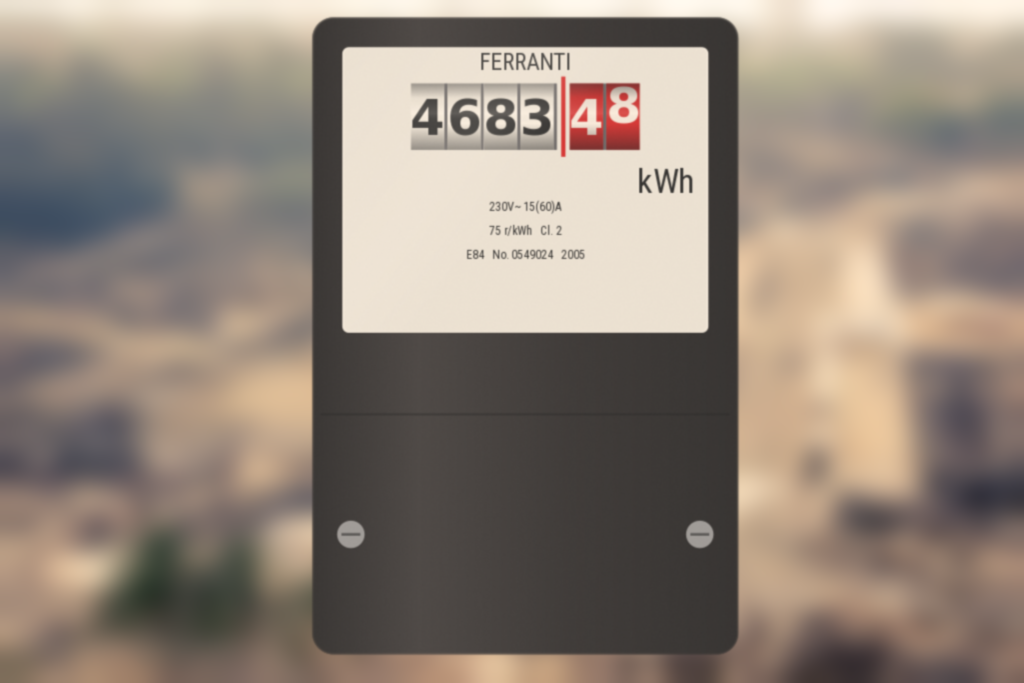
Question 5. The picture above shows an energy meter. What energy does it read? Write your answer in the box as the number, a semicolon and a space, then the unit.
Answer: 4683.48; kWh
